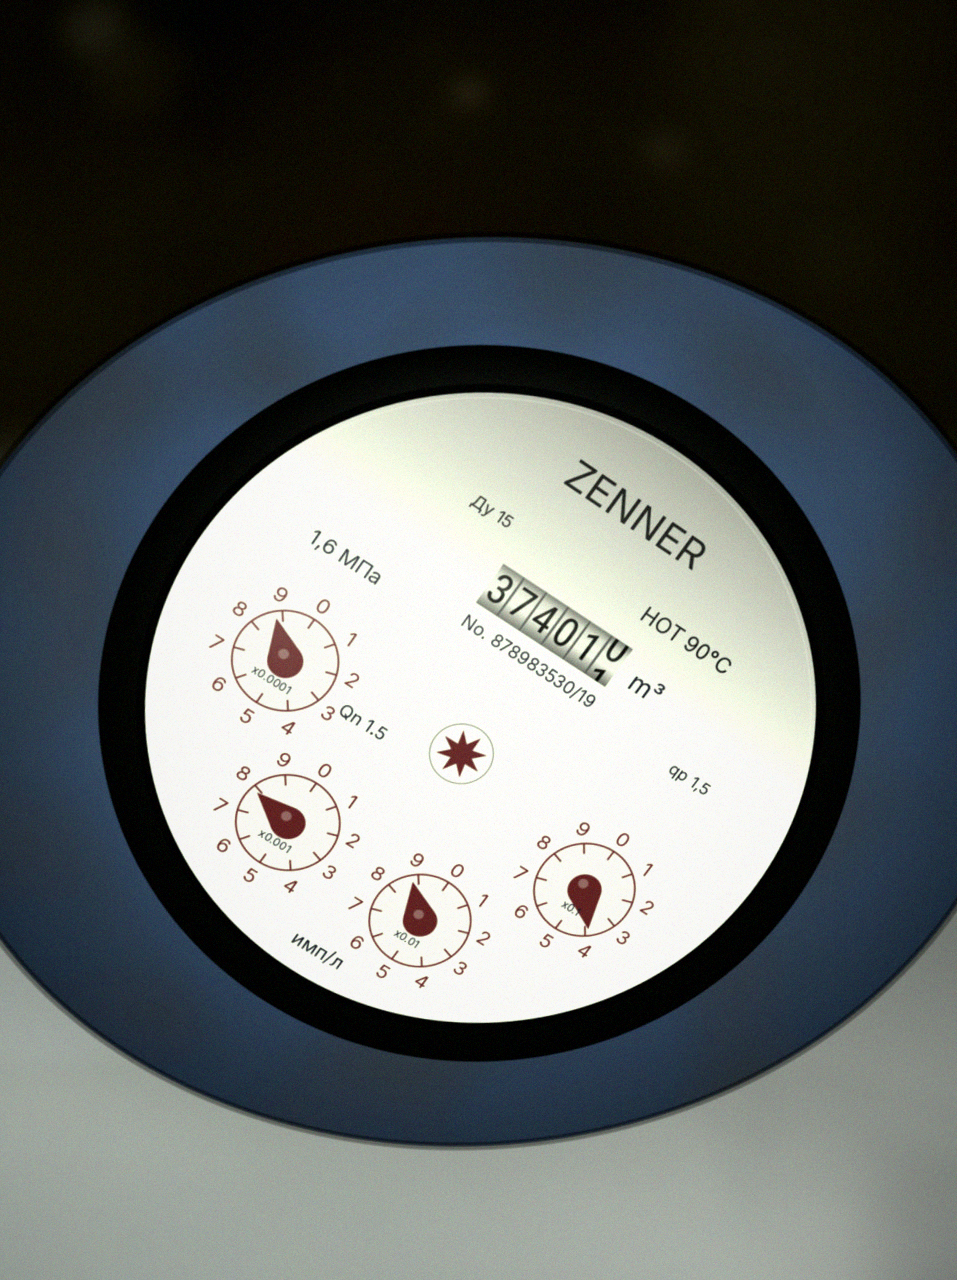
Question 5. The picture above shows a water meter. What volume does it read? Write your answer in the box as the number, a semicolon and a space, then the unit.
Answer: 374010.3878; m³
